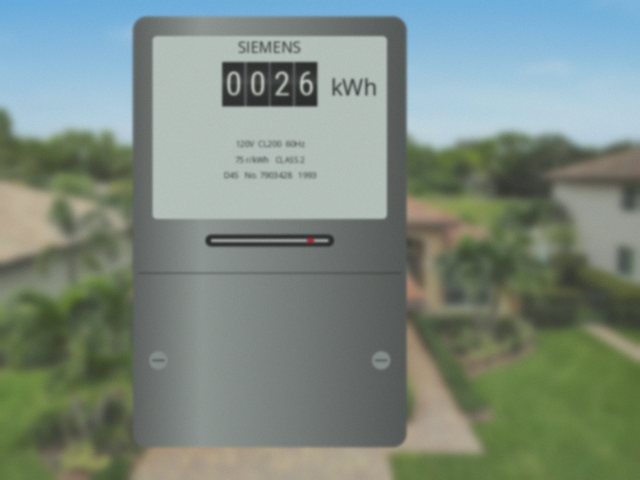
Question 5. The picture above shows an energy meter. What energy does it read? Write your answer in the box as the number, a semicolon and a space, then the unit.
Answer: 26; kWh
